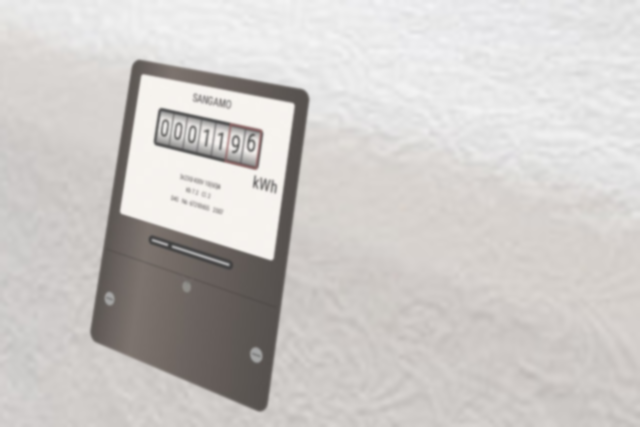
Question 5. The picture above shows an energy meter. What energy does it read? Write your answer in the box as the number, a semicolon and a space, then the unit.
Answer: 11.96; kWh
